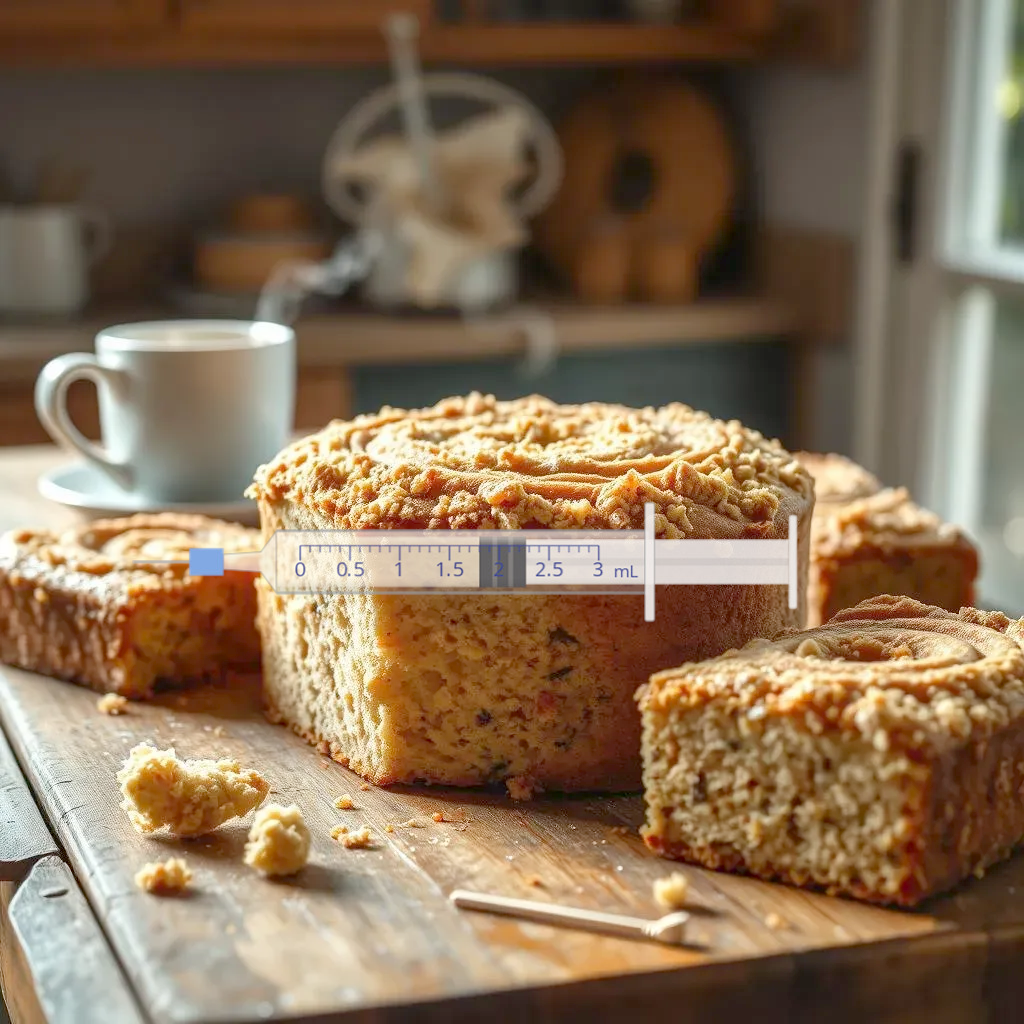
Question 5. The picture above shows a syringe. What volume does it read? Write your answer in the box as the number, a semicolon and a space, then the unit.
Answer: 1.8; mL
